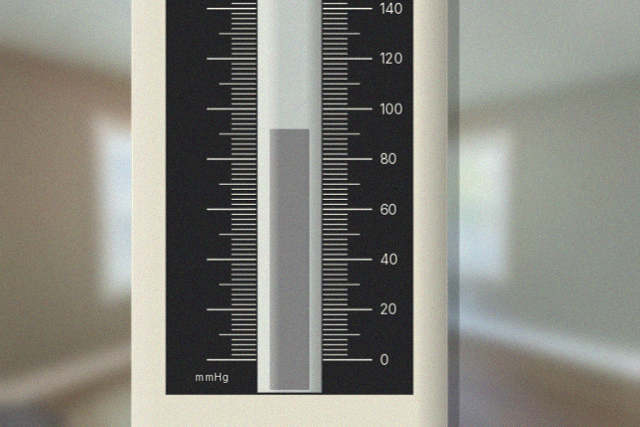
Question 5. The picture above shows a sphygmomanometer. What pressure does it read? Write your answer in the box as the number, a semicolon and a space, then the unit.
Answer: 92; mmHg
